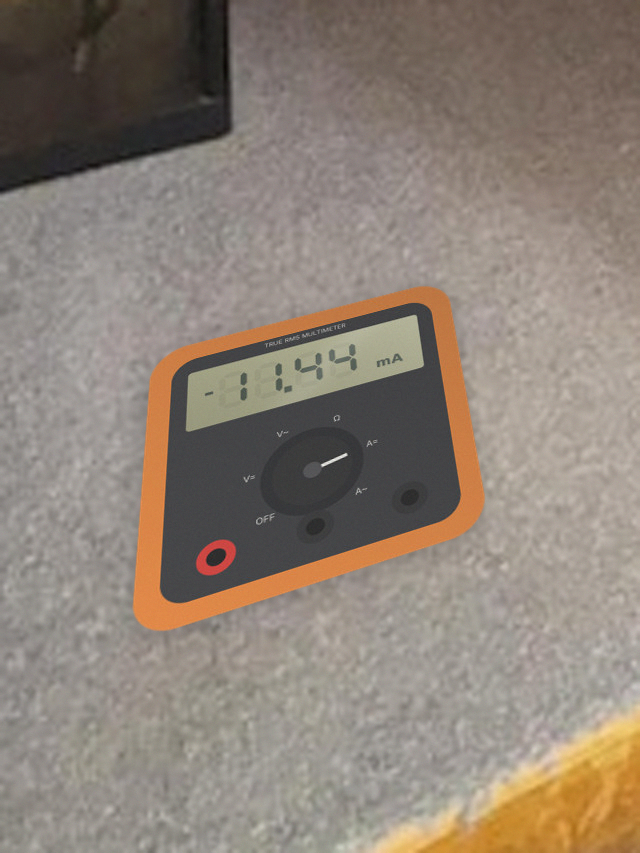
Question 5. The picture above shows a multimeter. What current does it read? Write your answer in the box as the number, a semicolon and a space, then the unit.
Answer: -11.44; mA
